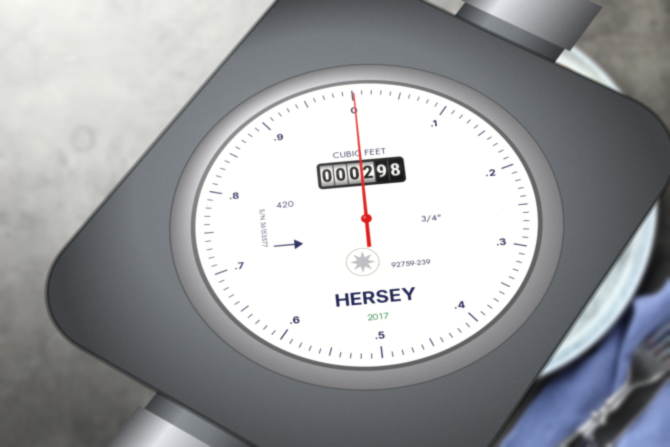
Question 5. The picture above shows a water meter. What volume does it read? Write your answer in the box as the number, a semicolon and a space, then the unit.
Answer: 298.00; ft³
